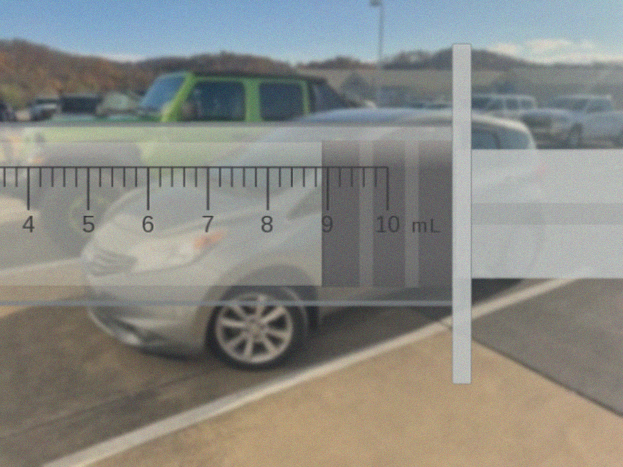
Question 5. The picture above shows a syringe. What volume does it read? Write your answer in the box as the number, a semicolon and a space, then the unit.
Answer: 8.9; mL
